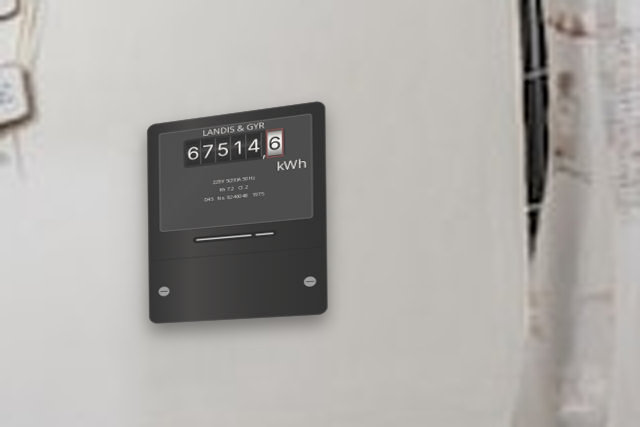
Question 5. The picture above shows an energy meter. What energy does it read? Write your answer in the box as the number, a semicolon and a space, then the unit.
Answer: 67514.6; kWh
